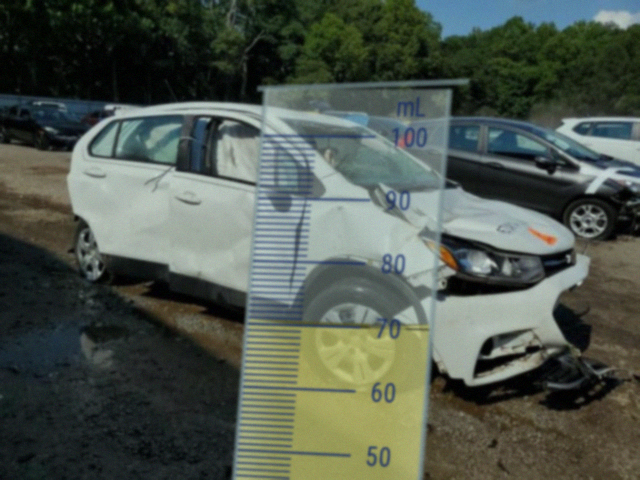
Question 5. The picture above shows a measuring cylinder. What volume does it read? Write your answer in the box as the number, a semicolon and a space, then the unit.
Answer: 70; mL
